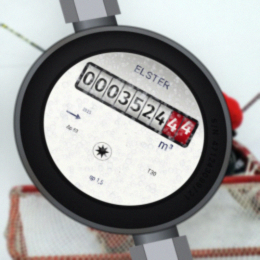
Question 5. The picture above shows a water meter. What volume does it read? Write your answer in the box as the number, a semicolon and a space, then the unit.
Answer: 3524.44; m³
